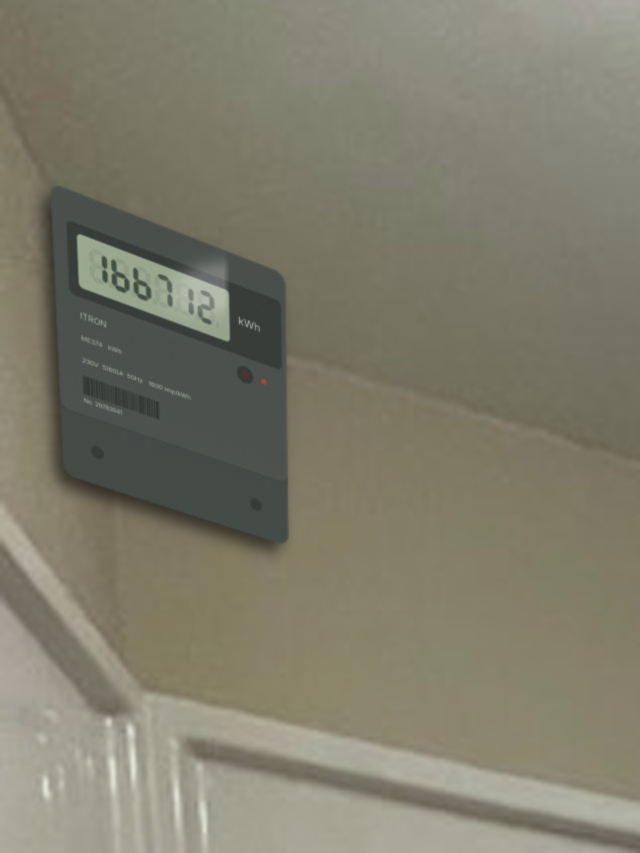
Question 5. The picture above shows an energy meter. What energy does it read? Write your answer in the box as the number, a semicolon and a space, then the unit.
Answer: 166712; kWh
